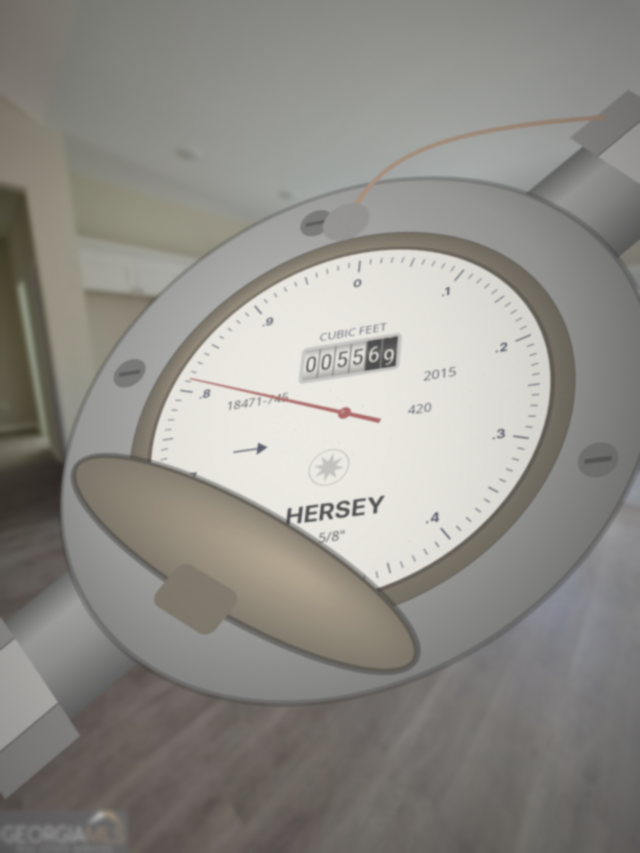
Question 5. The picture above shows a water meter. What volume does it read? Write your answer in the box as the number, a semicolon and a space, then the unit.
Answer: 5568.81; ft³
